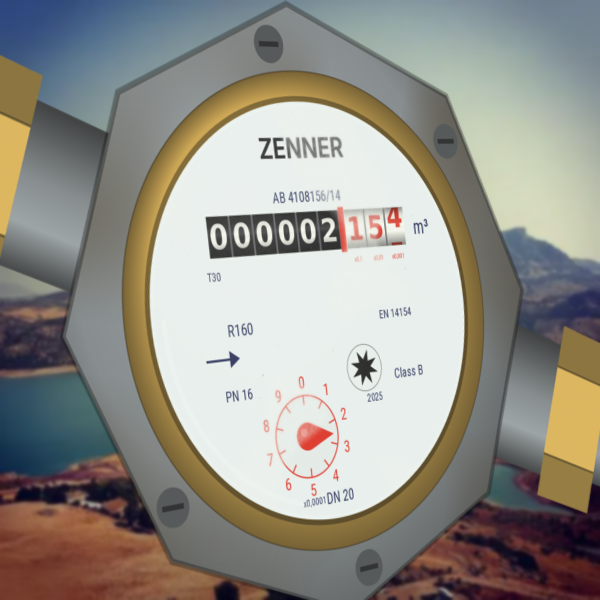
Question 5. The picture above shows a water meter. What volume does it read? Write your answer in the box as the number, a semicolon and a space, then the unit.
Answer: 2.1542; m³
